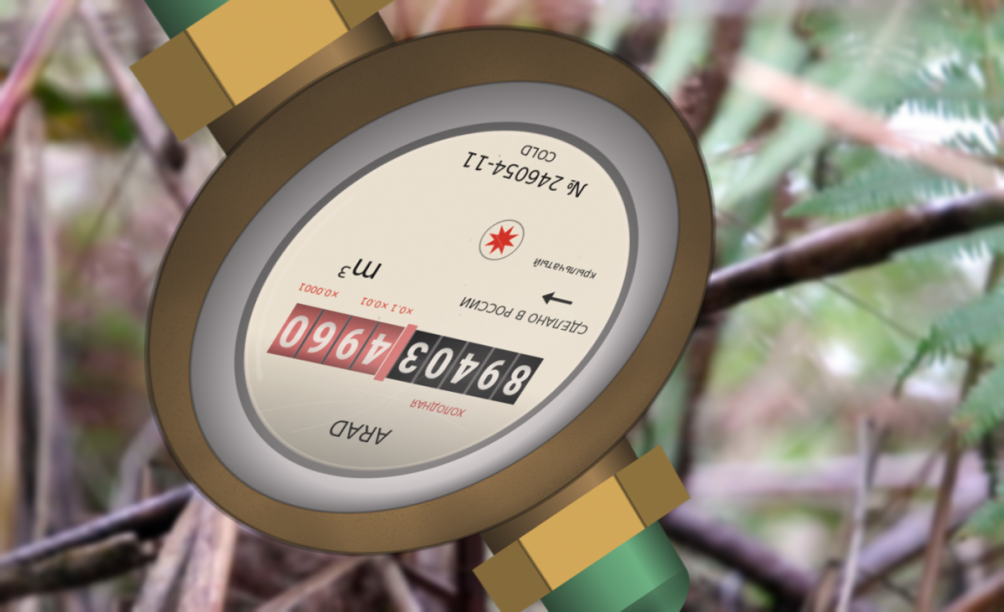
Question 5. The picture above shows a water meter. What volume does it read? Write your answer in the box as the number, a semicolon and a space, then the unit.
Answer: 89403.4960; m³
